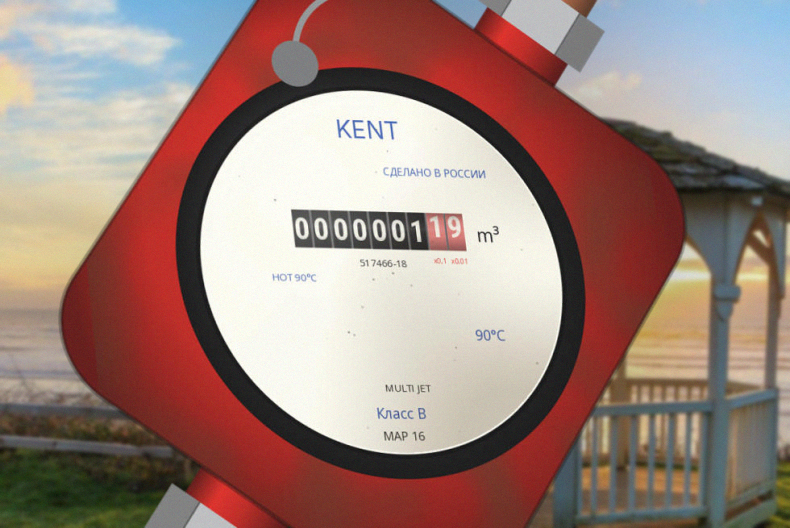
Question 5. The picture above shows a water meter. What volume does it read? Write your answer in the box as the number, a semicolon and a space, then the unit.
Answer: 1.19; m³
